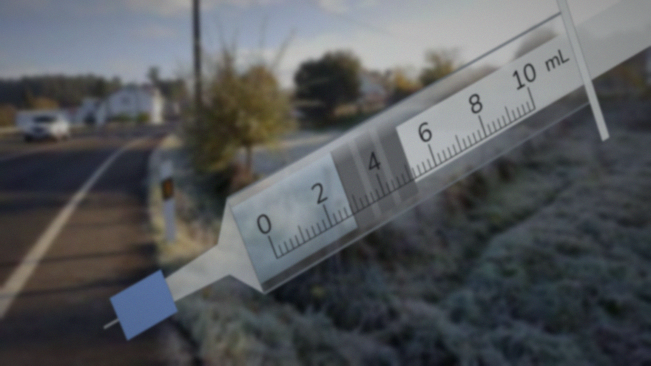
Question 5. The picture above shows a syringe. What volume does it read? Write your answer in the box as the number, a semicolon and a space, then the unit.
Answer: 2.8; mL
